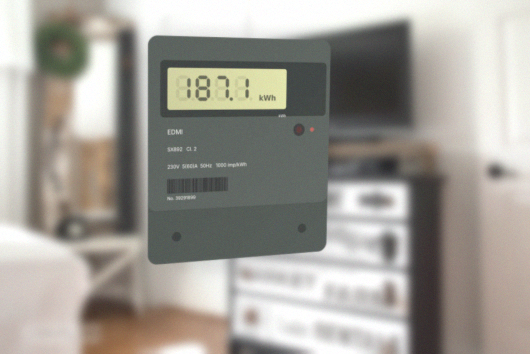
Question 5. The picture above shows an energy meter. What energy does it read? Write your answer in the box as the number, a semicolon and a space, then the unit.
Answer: 187.1; kWh
